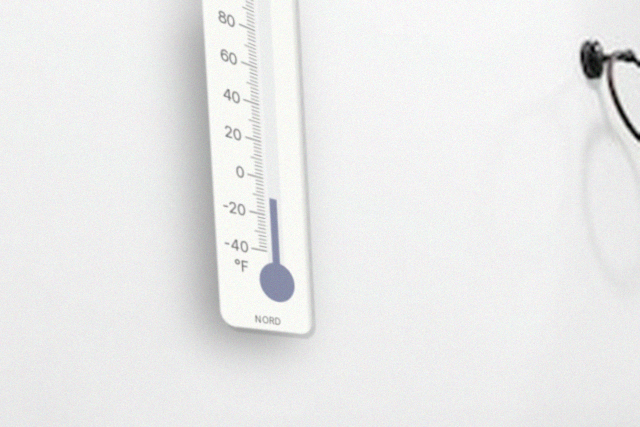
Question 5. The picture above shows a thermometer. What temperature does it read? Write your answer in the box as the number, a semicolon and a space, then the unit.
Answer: -10; °F
